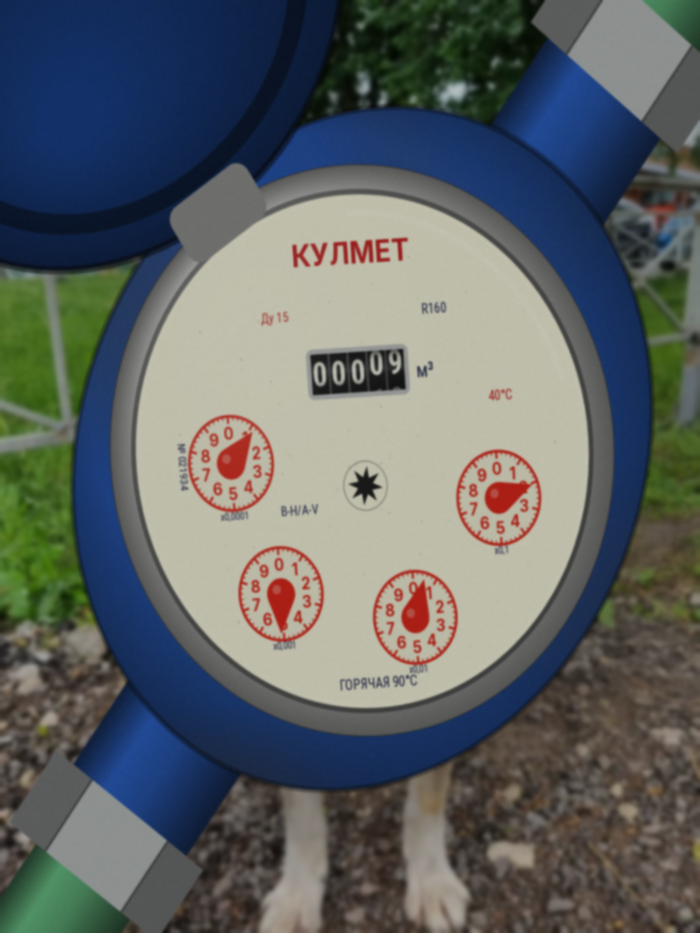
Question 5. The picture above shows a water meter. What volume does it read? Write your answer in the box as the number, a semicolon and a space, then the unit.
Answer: 9.2051; m³
